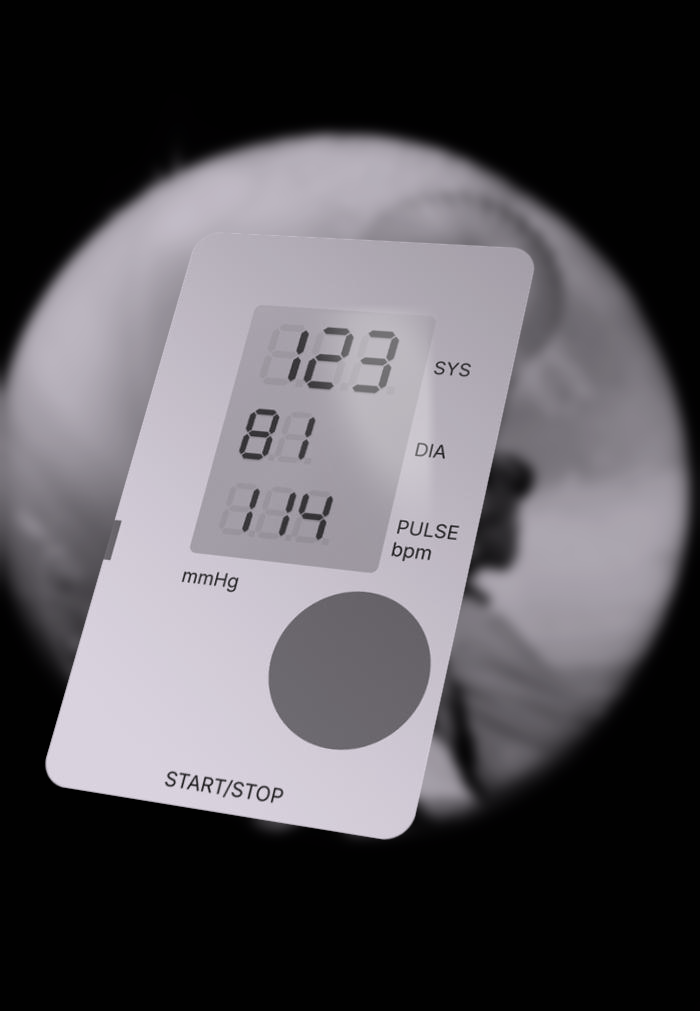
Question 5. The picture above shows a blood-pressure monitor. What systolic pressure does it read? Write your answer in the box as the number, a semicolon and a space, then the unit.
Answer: 123; mmHg
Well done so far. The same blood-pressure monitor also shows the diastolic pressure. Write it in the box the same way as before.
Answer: 81; mmHg
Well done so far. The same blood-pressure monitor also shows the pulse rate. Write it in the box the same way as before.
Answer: 114; bpm
